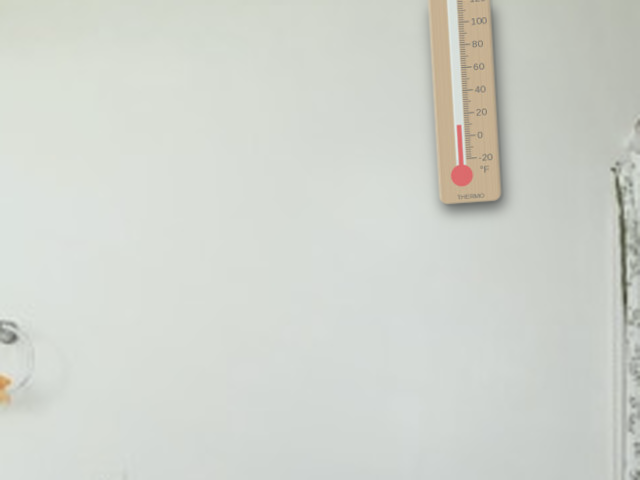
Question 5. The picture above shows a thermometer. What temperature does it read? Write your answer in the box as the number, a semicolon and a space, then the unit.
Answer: 10; °F
